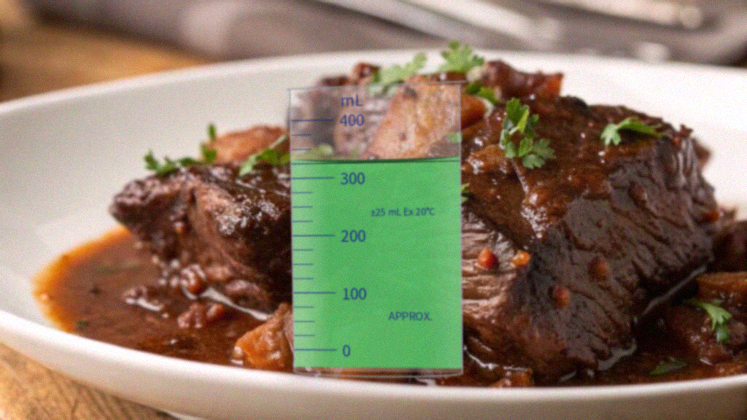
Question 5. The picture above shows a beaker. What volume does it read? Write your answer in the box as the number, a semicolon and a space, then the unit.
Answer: 325; mL
